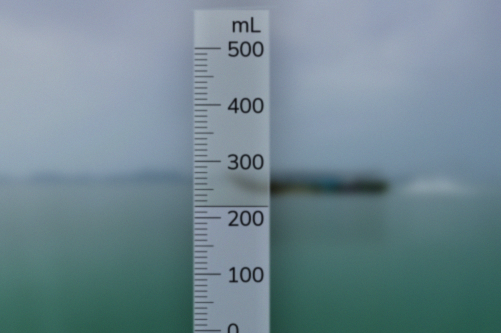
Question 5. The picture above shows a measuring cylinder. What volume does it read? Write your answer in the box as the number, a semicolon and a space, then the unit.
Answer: 220; mL
